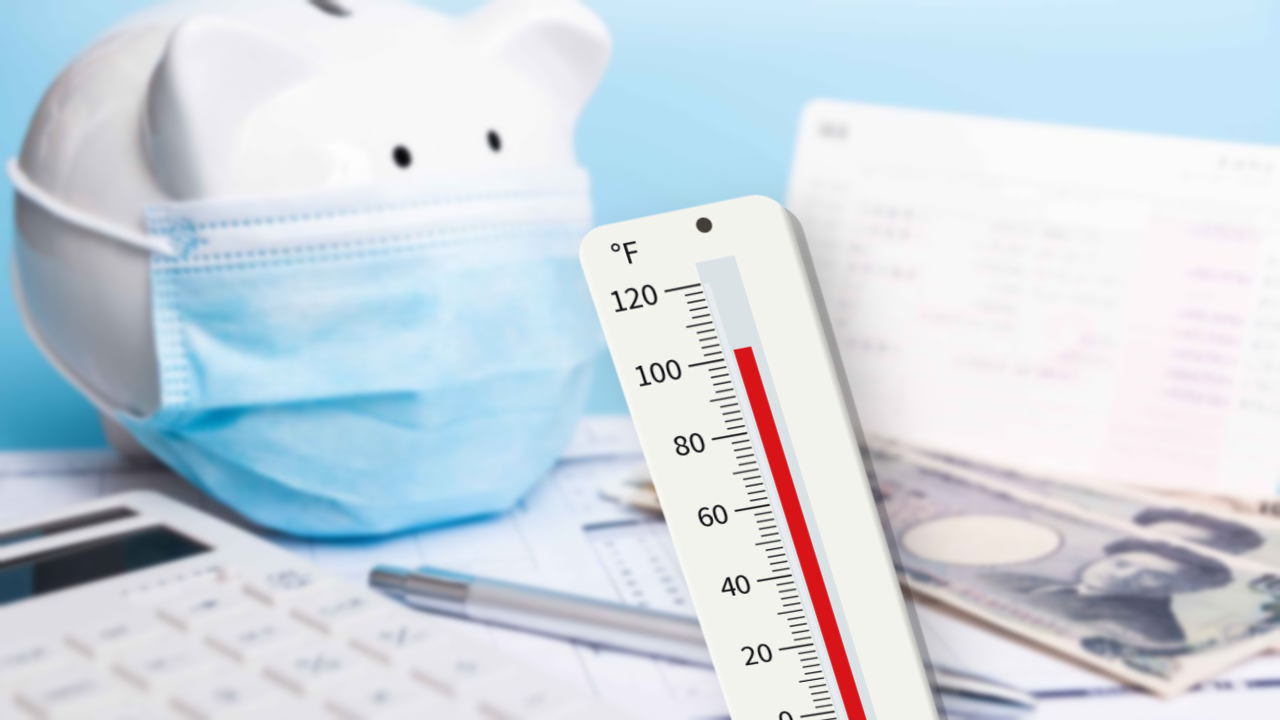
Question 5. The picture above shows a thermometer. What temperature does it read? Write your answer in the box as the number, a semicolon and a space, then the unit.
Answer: 102; °F
